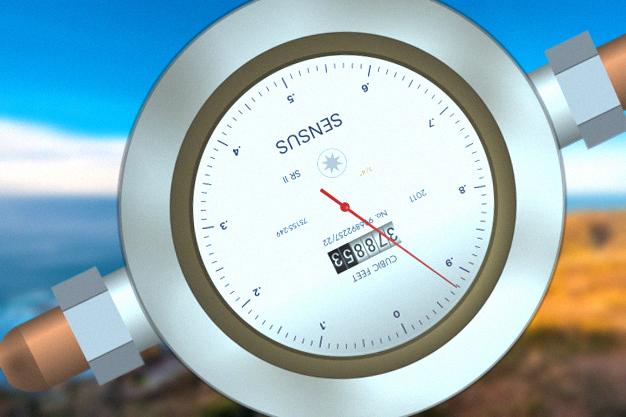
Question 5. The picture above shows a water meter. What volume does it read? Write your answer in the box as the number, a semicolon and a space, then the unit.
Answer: 378852.92; ft³
